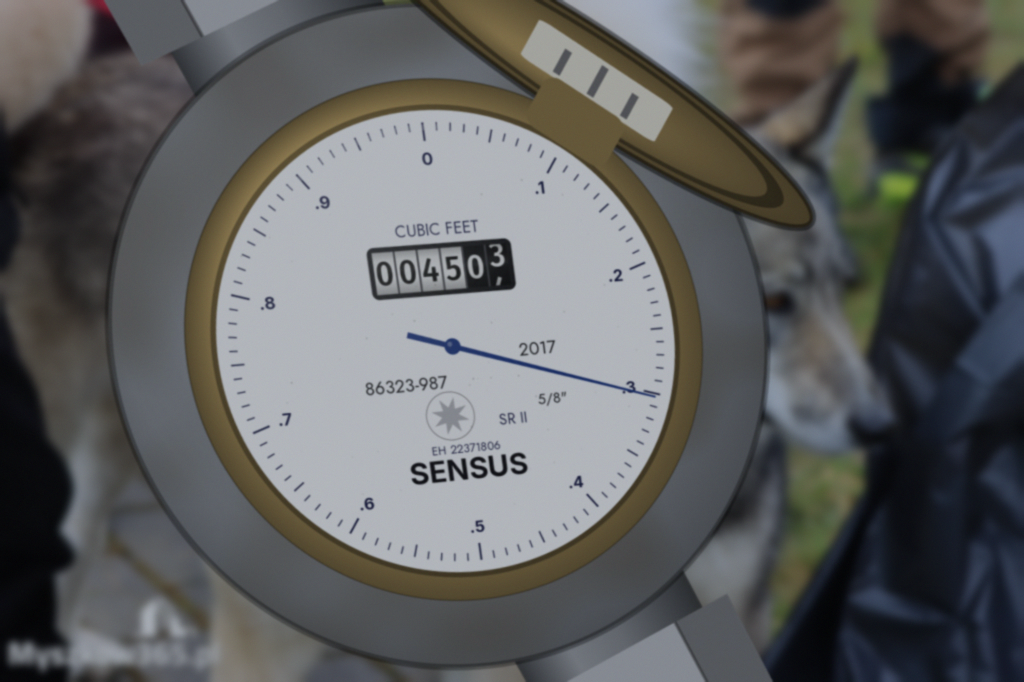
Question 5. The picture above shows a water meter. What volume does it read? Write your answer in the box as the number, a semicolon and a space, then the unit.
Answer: 4503.30; ft³
